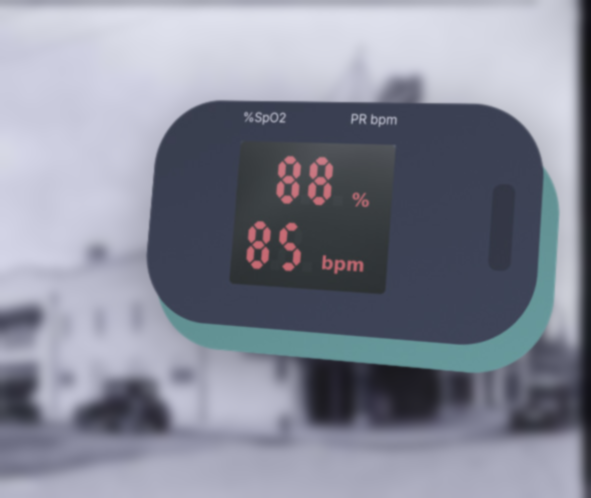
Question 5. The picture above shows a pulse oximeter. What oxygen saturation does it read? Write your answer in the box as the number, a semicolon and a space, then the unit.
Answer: 88; %
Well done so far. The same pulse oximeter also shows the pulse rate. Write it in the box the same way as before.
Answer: 85; bpm
